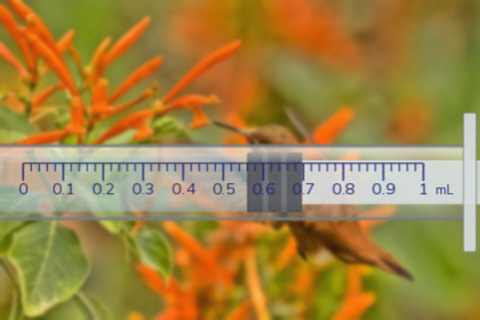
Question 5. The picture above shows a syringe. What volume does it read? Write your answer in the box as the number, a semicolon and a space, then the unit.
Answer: 0.56; mL
